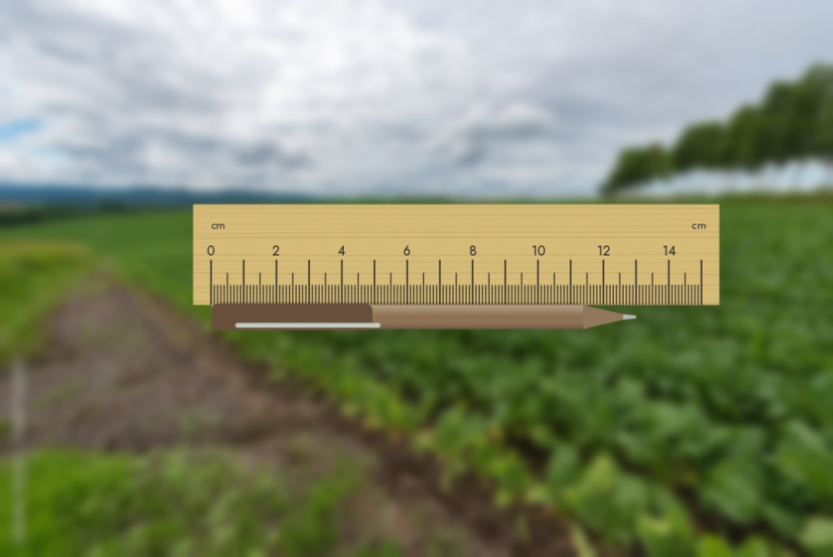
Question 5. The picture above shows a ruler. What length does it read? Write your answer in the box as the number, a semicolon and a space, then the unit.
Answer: 13; cm
